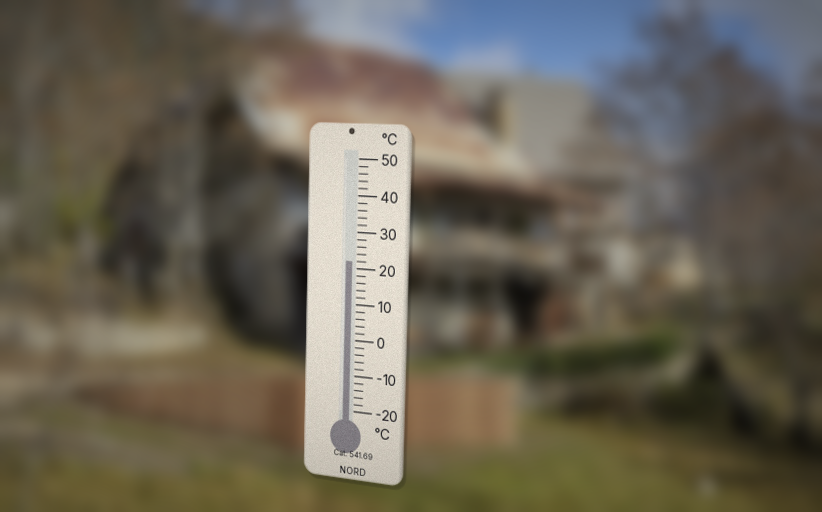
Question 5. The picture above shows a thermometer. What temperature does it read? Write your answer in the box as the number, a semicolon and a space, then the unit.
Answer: 22; °C
